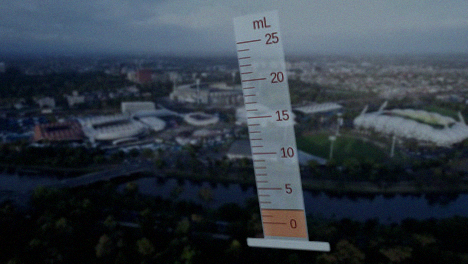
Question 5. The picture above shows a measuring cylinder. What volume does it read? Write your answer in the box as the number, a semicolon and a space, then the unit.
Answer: 2; mL
